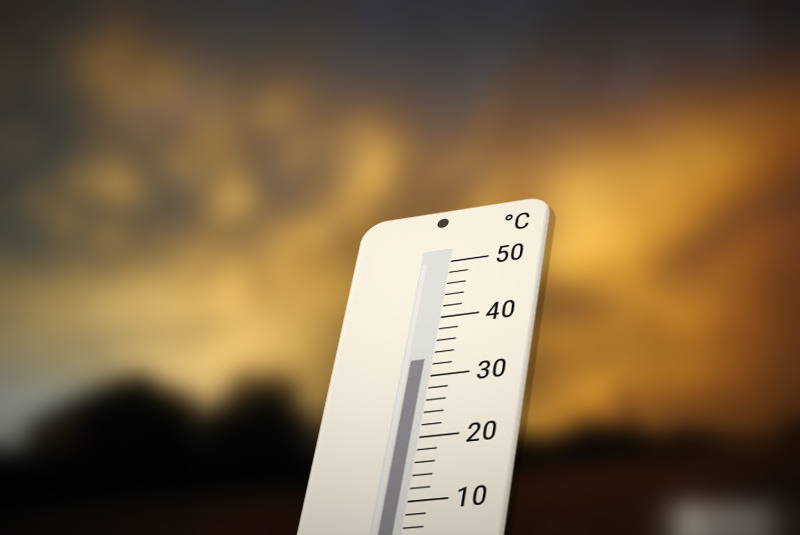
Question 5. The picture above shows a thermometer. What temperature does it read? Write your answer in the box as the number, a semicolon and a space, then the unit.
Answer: 33; °C
